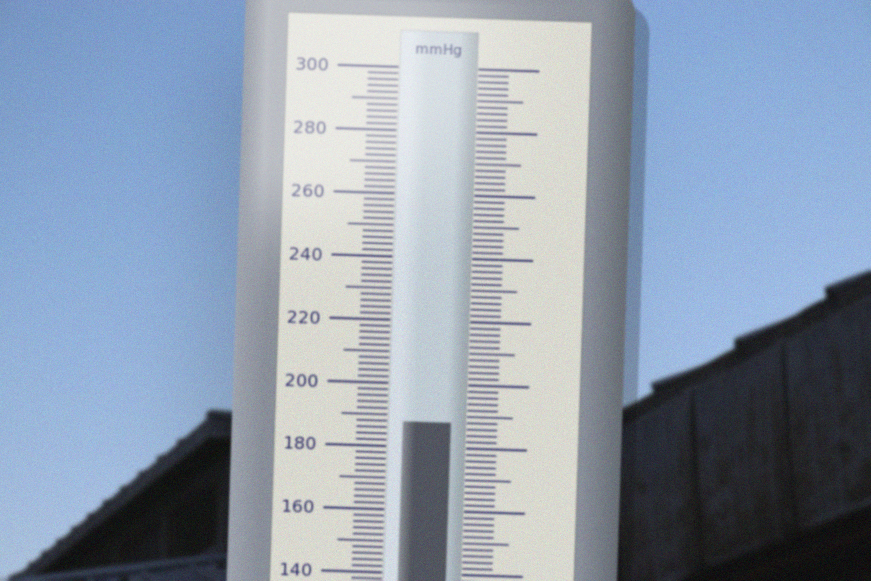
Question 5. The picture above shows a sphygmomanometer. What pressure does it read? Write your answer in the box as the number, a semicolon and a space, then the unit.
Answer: 188; mmHg
